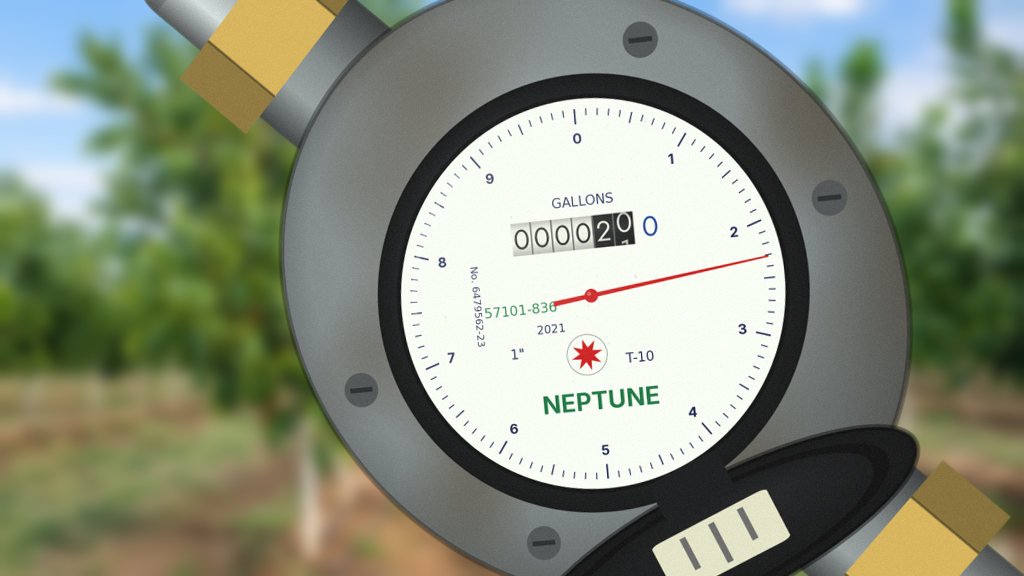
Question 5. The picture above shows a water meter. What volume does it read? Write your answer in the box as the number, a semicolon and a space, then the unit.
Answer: 202.3; gal
